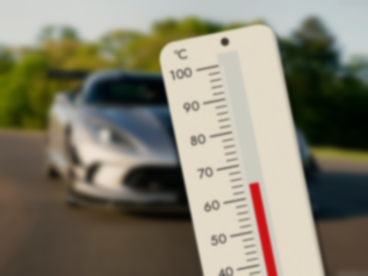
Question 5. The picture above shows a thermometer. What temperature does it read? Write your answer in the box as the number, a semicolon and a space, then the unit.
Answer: 64; °C
